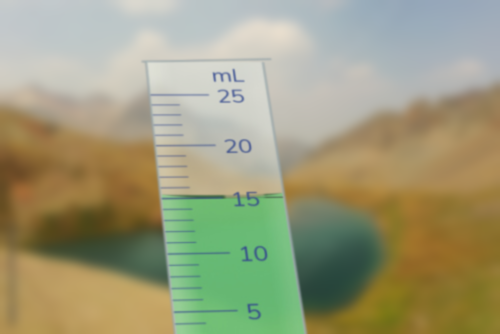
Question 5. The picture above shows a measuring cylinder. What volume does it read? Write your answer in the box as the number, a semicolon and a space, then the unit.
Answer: 15; mL
